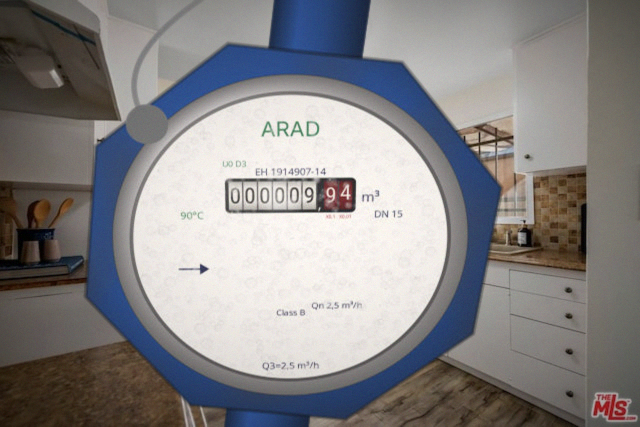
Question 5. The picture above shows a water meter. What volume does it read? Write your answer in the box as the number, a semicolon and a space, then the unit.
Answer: 9.94; m³
